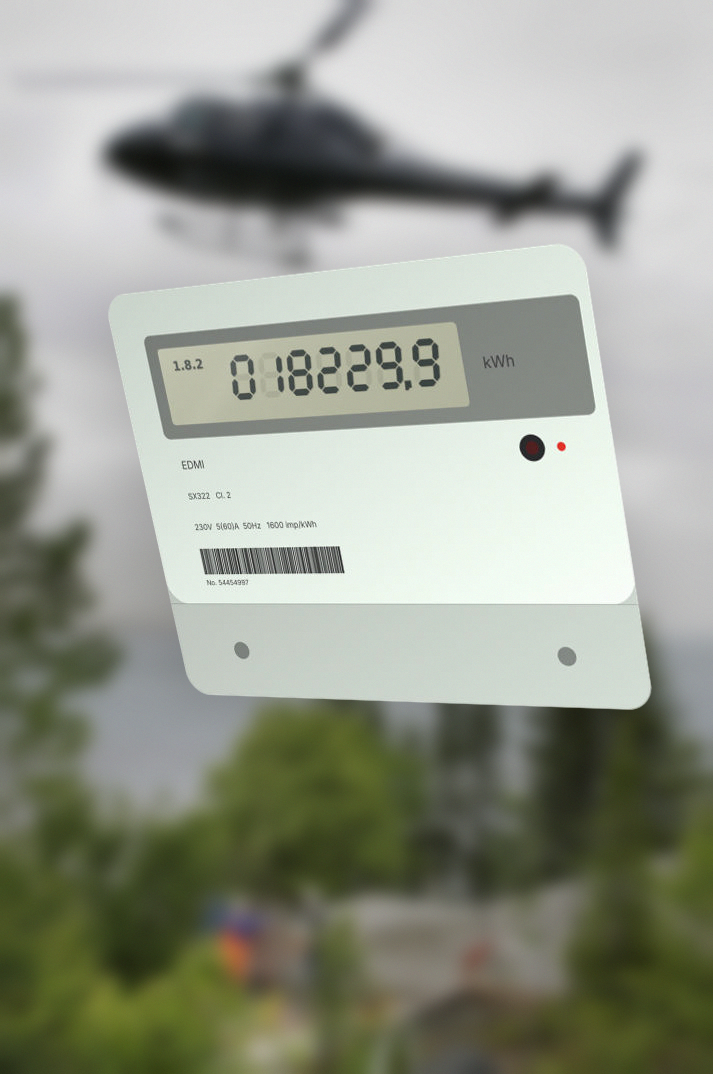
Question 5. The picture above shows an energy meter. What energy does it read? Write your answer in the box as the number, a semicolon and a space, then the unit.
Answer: 18229.9; kWh
